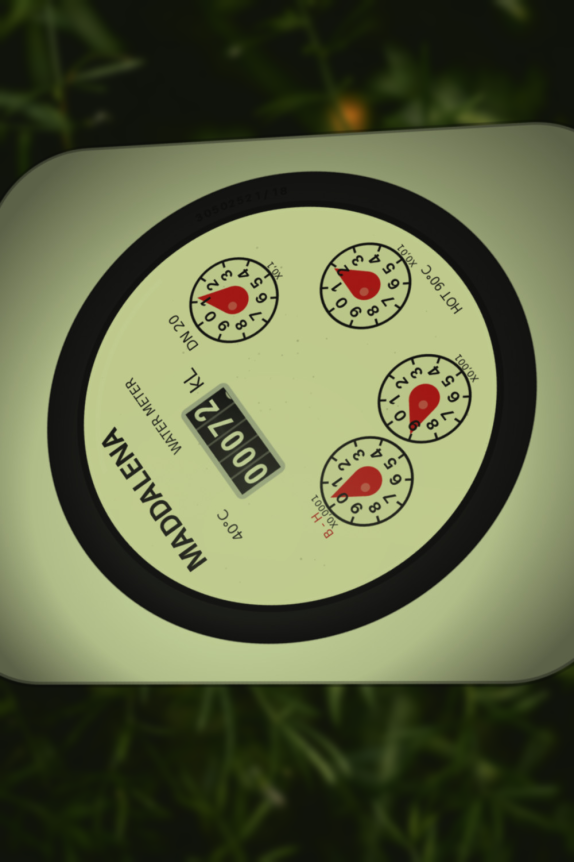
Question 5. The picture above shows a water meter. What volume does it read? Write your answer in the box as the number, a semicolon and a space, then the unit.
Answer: 72.1190; kL
